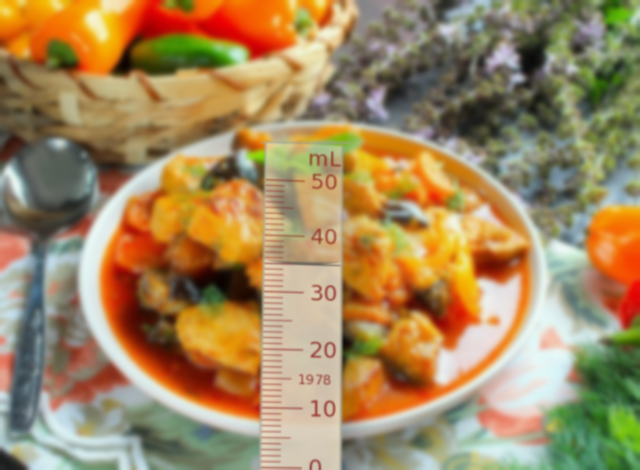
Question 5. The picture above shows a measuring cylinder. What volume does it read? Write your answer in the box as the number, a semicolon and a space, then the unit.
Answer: 35; mL
